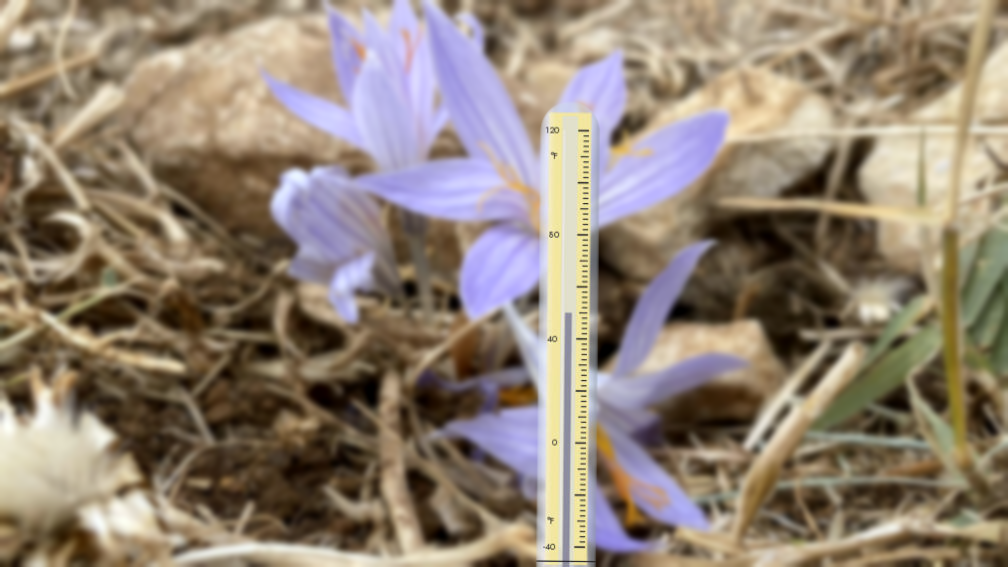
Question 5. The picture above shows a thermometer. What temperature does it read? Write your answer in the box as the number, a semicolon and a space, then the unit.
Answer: 50; °F
